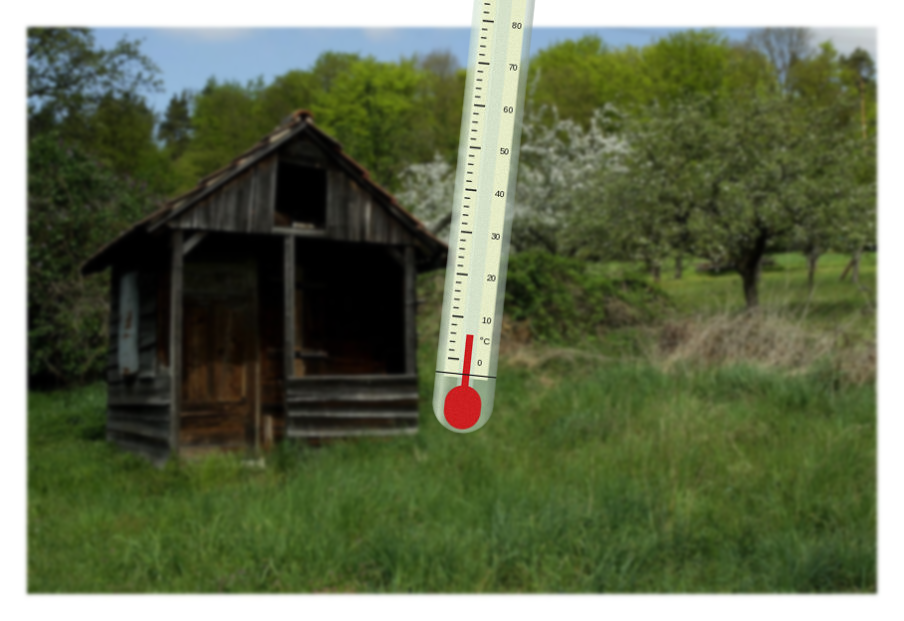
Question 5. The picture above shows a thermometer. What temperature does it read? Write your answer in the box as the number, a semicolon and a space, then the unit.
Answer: 6; °C
